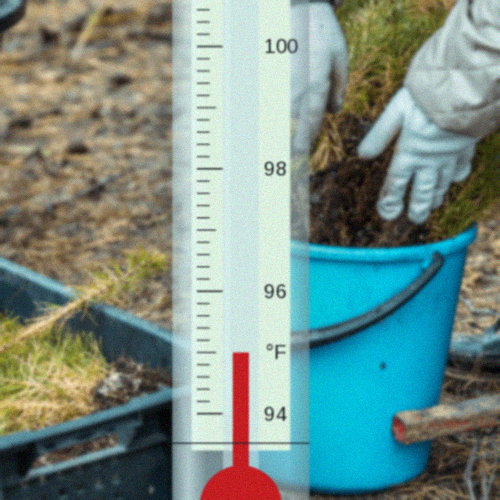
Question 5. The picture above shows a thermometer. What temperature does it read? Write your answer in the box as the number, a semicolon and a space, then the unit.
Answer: 95; °F
